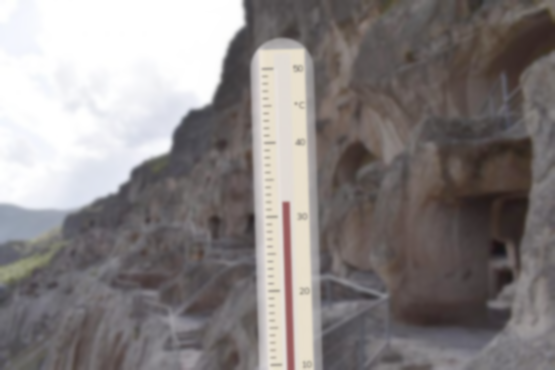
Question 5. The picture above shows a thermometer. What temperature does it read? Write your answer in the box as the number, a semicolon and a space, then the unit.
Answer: 32; °C
